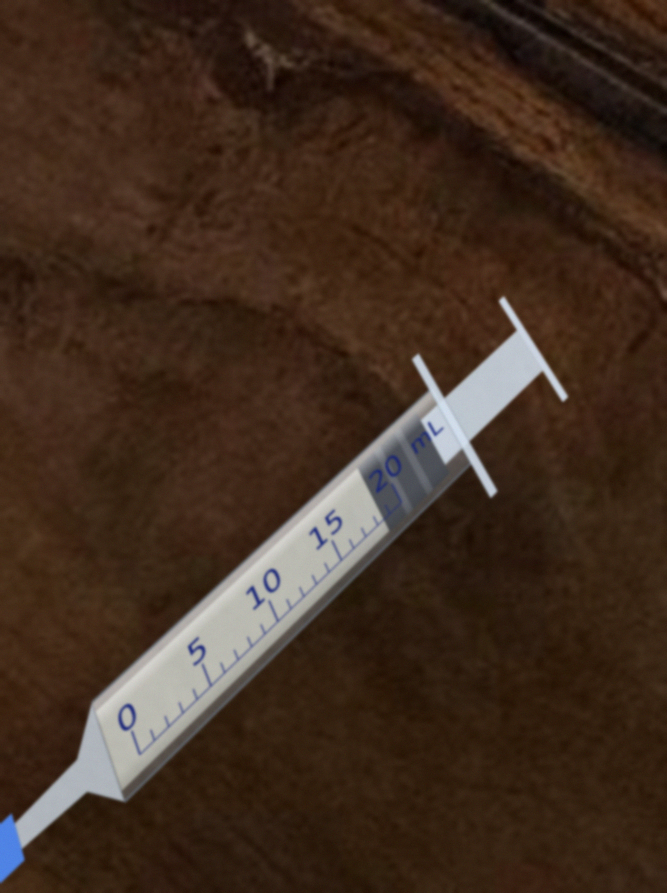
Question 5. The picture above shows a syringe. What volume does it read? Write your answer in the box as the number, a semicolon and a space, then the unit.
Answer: 18.5; mL
